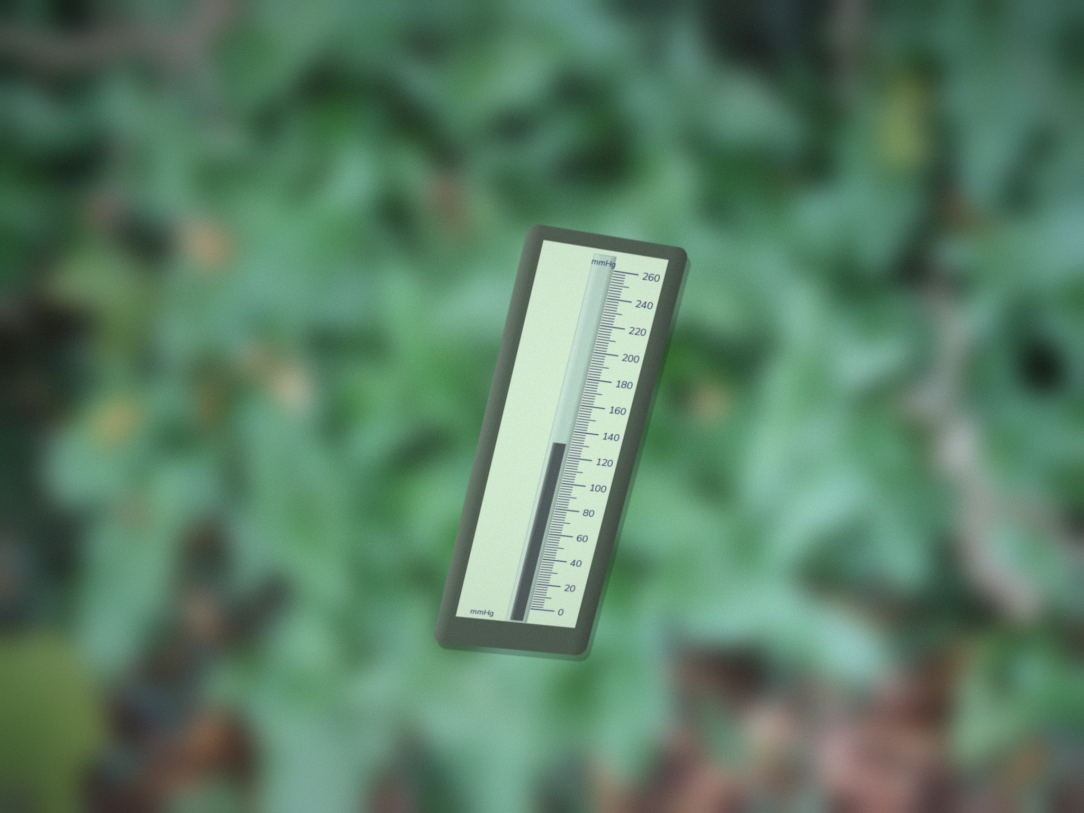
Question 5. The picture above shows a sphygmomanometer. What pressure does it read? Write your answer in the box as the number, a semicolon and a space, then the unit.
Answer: 130; mmHg
